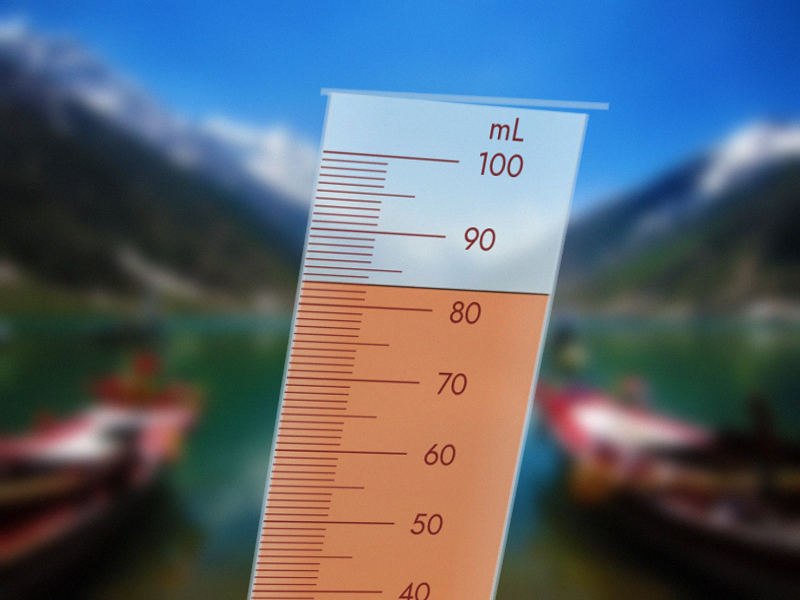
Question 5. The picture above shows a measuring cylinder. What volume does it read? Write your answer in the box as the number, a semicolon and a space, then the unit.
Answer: 83; mL
